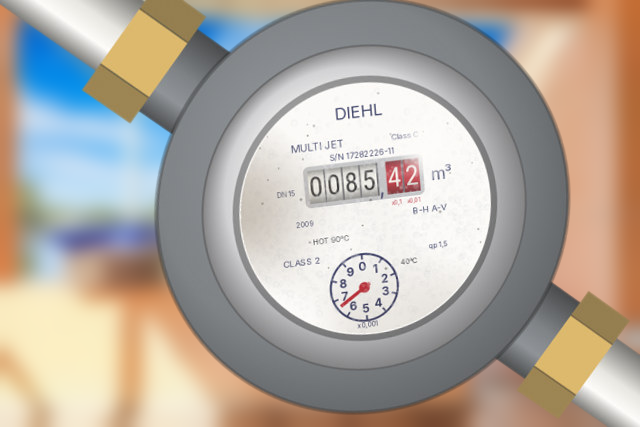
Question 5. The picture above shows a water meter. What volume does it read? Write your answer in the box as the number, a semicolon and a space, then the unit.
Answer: 85.426; m³
